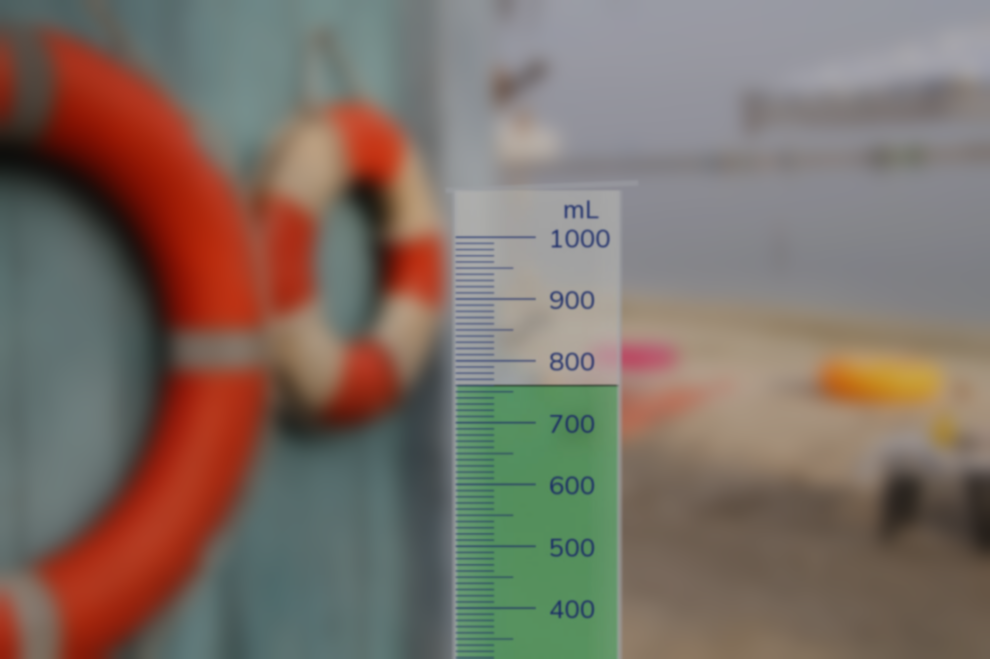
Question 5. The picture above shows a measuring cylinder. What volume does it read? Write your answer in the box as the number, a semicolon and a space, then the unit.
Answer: 760; mL
